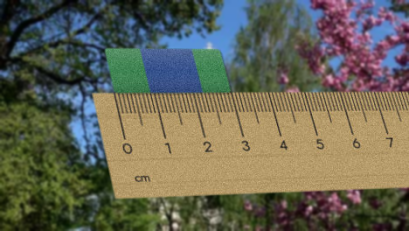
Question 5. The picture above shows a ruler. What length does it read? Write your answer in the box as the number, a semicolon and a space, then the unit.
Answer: 3; cm
